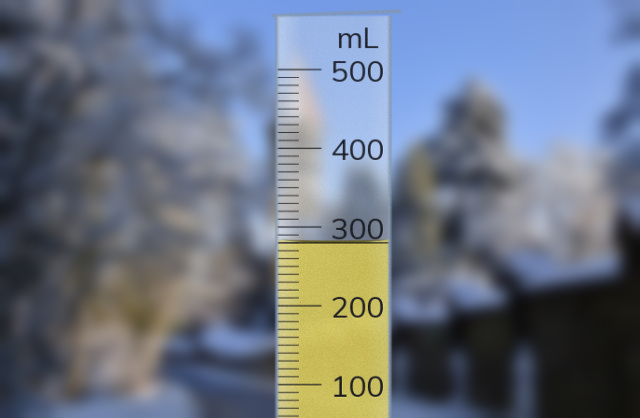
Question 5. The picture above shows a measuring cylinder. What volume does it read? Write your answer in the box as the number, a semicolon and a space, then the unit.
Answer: 280; mL
